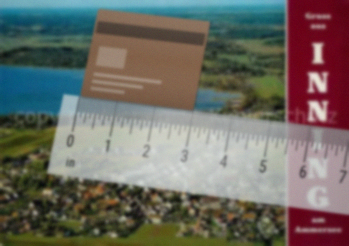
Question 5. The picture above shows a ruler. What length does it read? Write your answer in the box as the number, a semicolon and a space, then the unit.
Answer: 3; in
